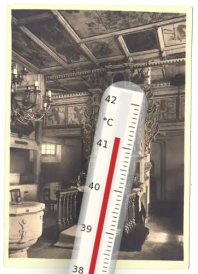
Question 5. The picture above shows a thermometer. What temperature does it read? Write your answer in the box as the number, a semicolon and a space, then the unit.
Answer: 41.2; °C
